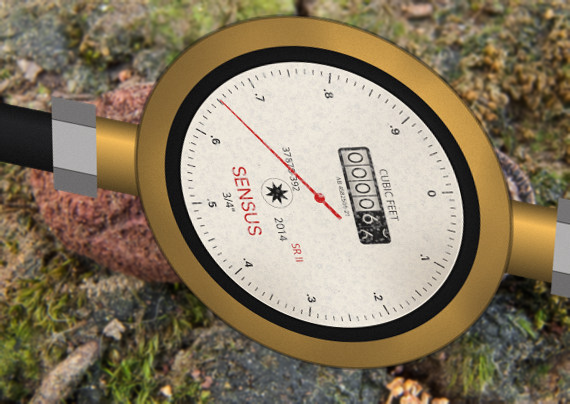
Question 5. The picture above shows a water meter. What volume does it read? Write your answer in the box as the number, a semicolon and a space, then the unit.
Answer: 65.65; ft³
